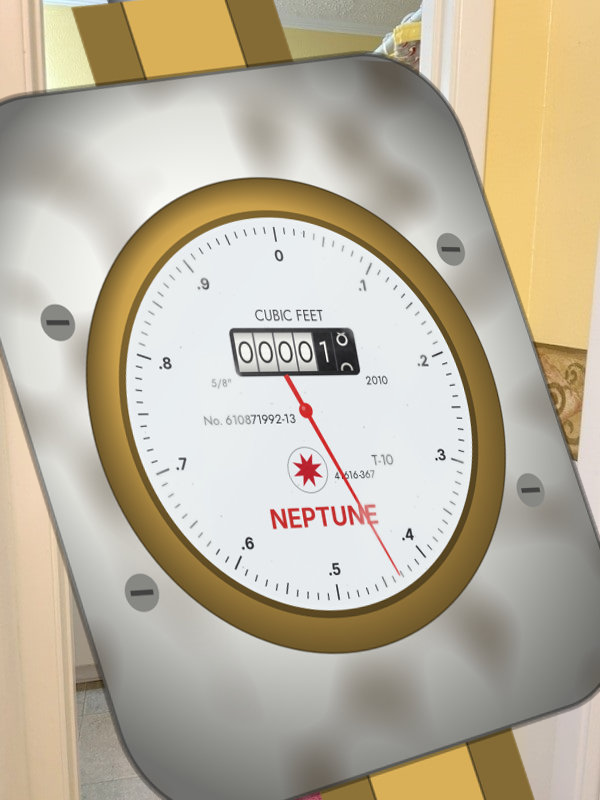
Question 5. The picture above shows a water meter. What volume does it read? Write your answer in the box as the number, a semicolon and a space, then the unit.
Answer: 18.43; ft³
